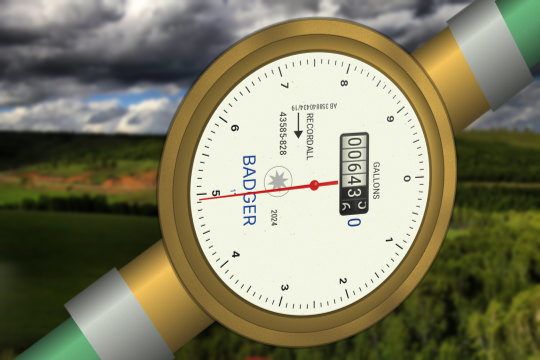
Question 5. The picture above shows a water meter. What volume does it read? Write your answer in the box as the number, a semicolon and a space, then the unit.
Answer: 64354.9; gal
